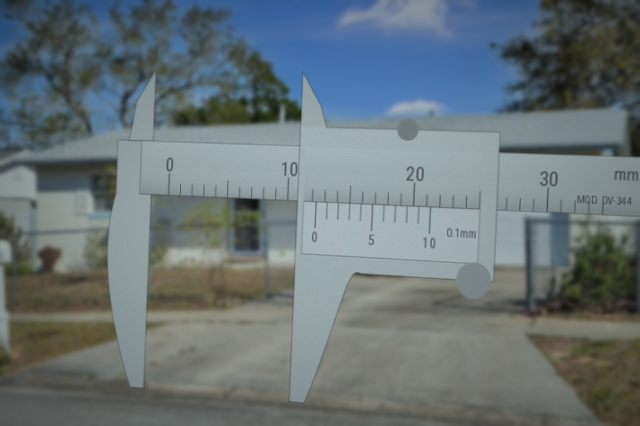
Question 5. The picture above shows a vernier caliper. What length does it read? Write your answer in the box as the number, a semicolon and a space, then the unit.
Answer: 12.3; mm
